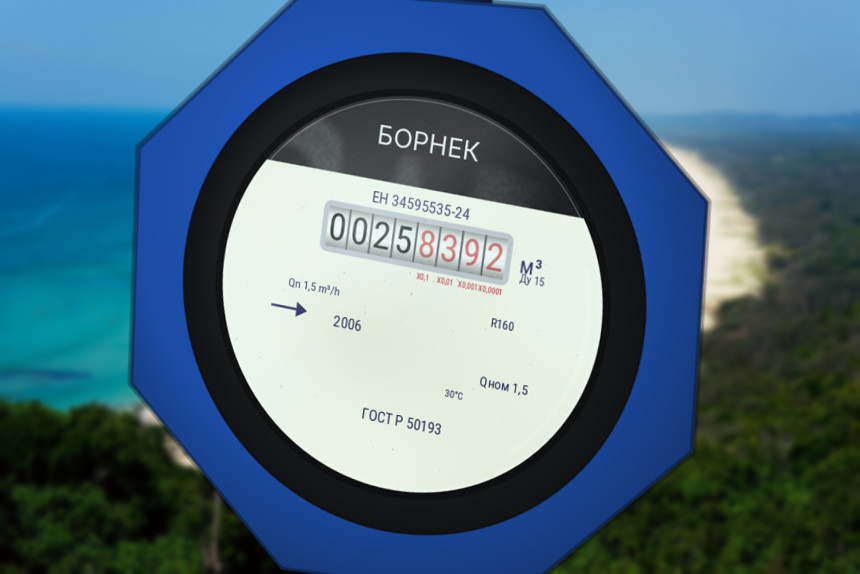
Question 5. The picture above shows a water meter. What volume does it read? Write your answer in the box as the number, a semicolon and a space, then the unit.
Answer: 25.8392; m³
